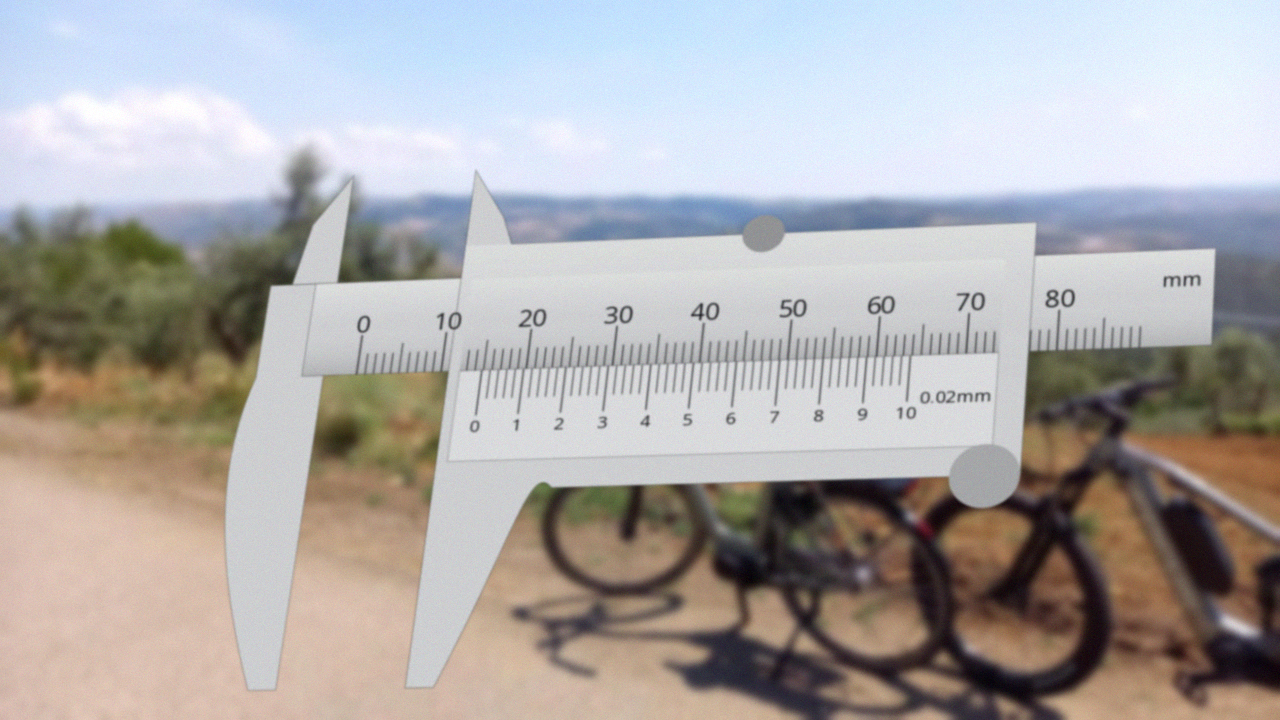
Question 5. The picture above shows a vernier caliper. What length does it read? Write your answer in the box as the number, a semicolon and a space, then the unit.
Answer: 14.8; mm
